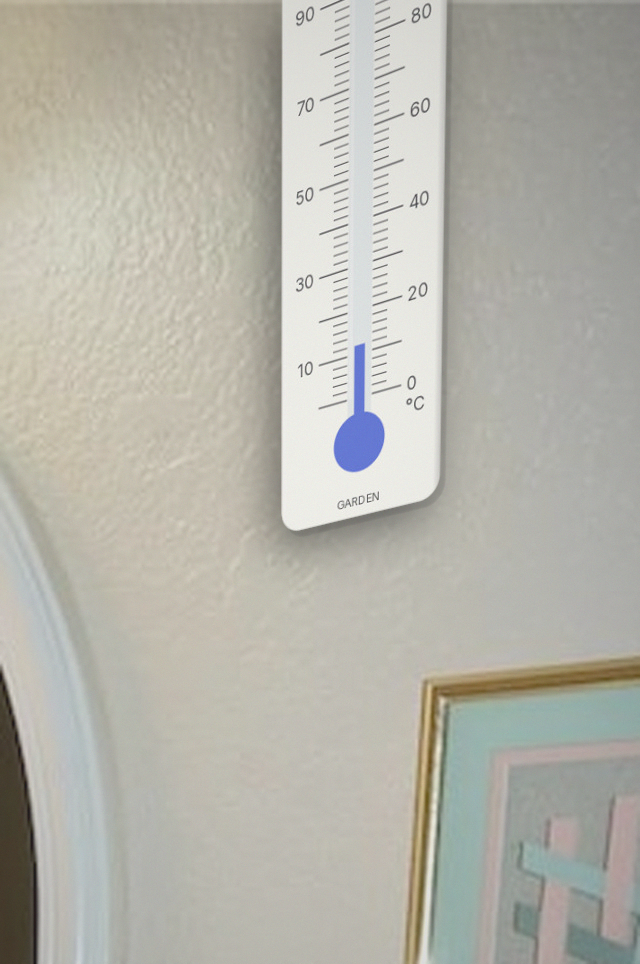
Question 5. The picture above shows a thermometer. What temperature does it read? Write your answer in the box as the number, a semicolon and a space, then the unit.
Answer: 12; °C
